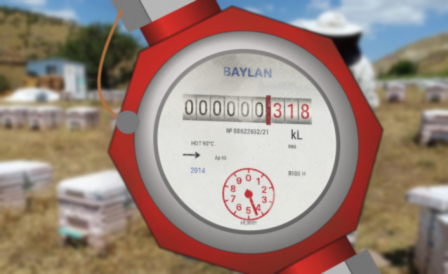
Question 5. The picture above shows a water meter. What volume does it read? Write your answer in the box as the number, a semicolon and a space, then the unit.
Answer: 0.3184; kL
